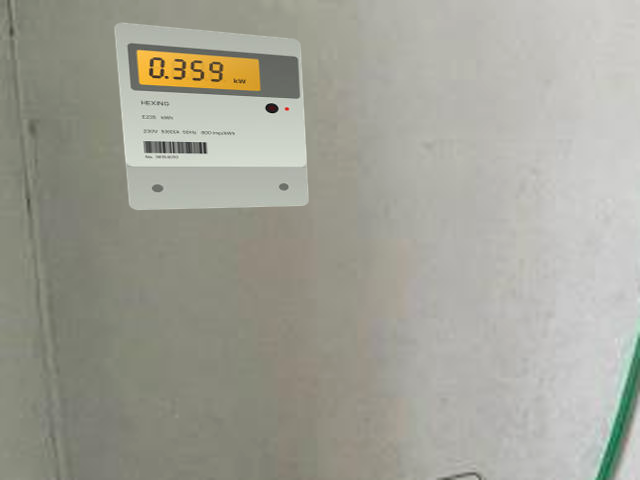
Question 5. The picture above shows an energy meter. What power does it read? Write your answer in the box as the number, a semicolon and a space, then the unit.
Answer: 0.359; kW
